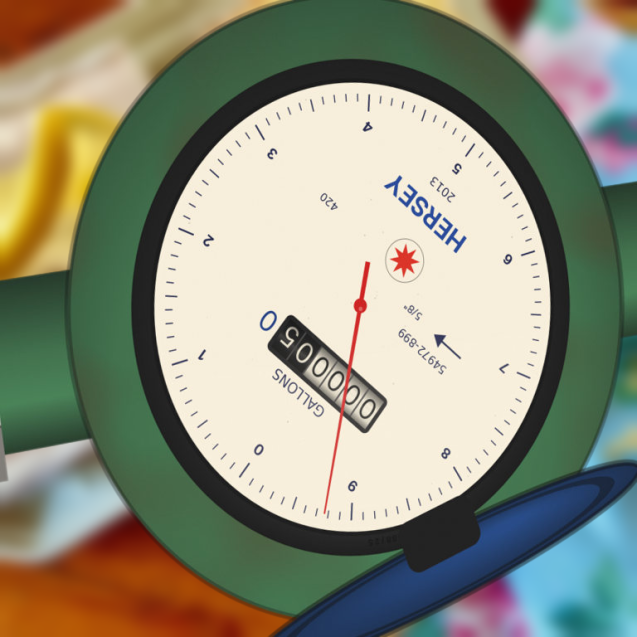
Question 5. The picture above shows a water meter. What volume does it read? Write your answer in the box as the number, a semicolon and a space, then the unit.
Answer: 49.2; gal
